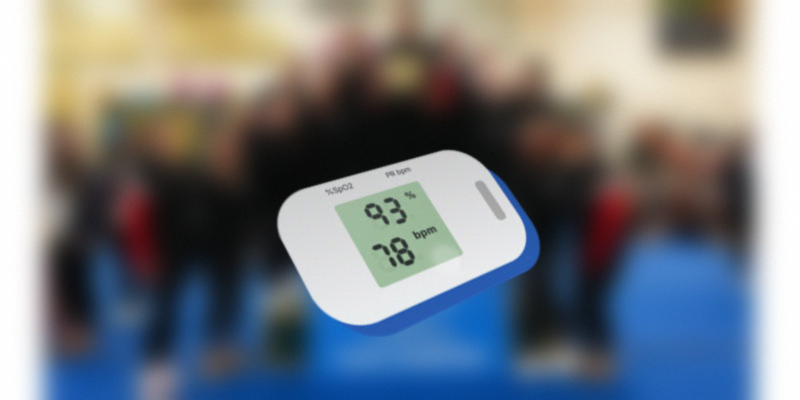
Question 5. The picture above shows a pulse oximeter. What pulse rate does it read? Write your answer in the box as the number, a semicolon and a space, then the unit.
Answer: 78; bpm
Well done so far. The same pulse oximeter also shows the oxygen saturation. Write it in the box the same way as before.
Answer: 93; %
